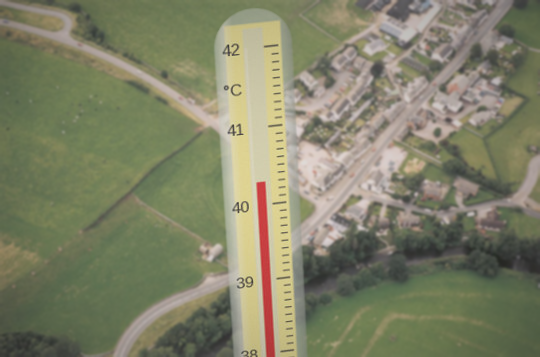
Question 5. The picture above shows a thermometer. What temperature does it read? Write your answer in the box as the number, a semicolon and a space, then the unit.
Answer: 40.3; °C
